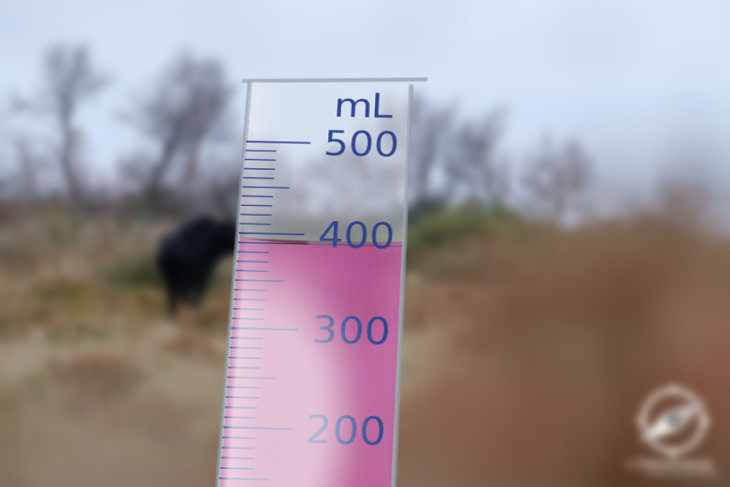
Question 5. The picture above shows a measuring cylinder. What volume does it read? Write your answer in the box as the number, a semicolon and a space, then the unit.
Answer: 390; mL
